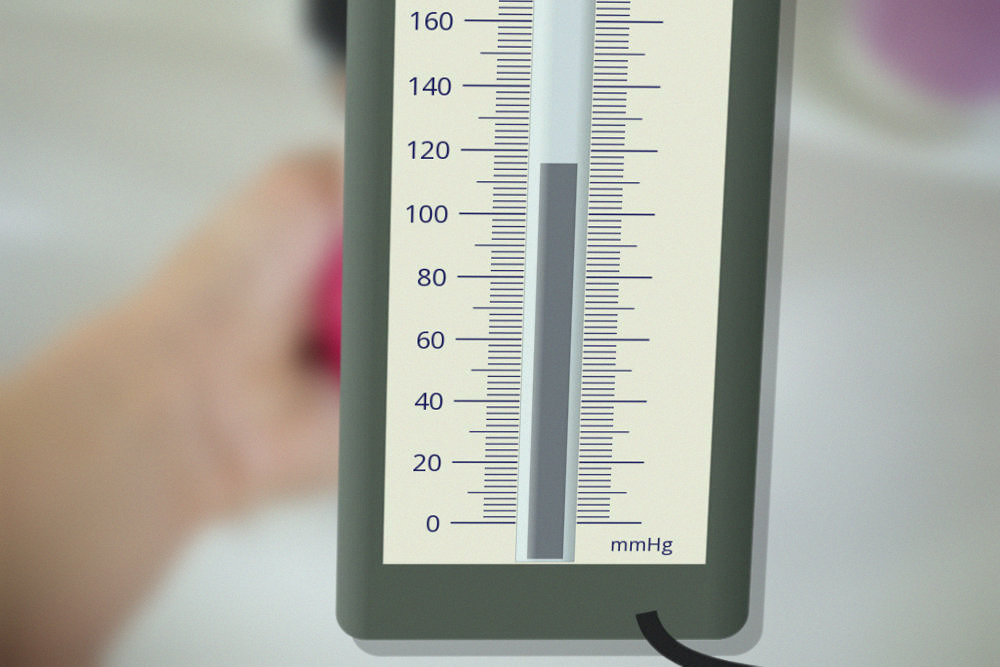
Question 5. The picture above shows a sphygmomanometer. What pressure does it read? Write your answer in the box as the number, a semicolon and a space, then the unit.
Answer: 116; mmHg
